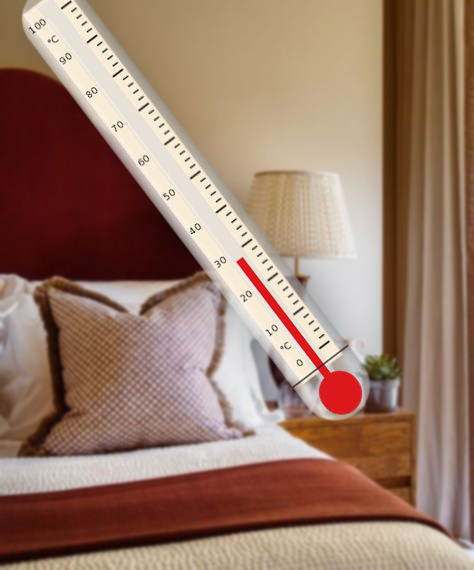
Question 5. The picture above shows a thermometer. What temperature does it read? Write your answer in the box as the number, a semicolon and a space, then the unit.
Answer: 28; °C
